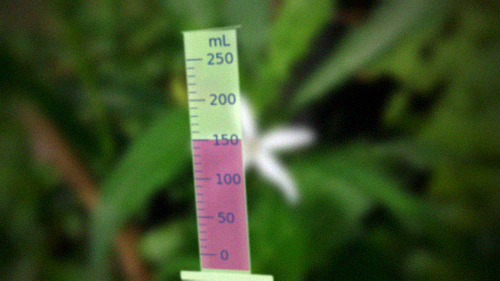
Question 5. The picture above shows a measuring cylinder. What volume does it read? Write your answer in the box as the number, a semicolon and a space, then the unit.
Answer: 150; mL
